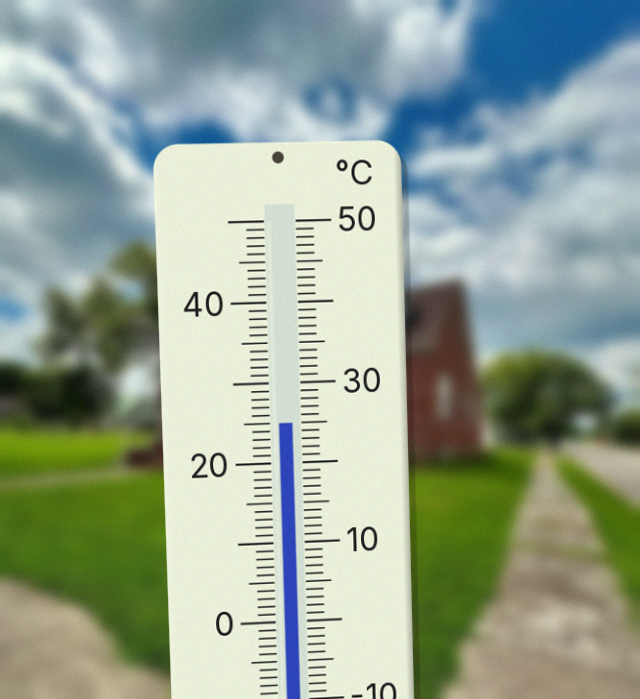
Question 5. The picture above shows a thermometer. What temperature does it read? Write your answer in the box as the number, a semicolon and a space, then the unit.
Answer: 25; °C
